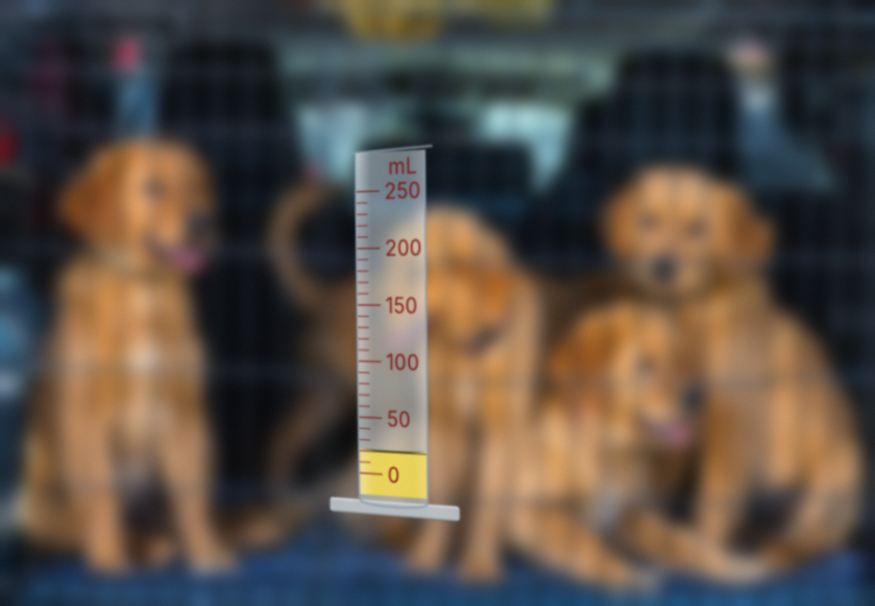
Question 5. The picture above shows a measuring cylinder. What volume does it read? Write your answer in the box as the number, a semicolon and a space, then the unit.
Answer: 20; mL
